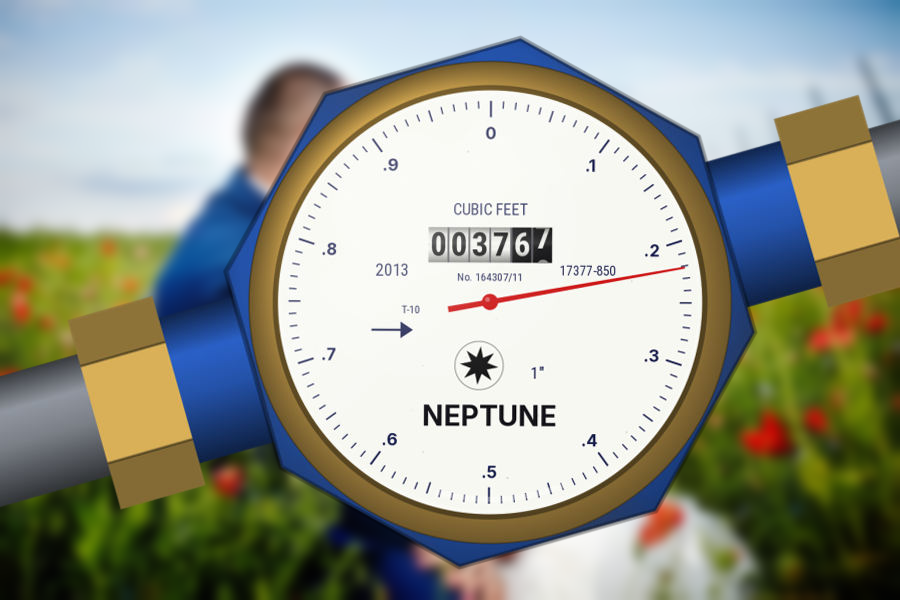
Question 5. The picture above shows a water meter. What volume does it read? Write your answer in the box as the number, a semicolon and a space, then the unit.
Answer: 3767.22; ft³
